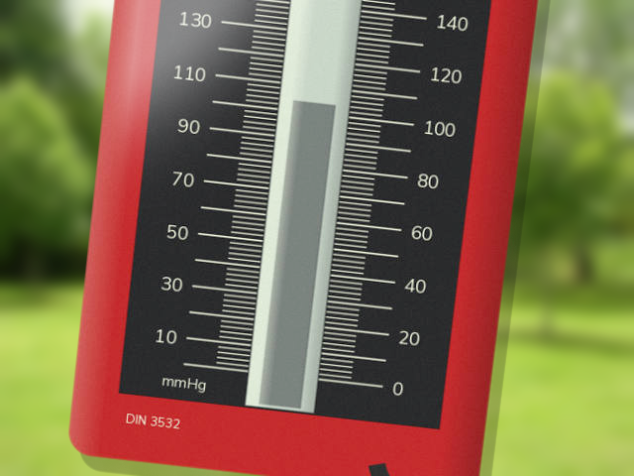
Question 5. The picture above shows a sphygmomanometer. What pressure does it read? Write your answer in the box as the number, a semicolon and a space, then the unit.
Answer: 104; mmHg
